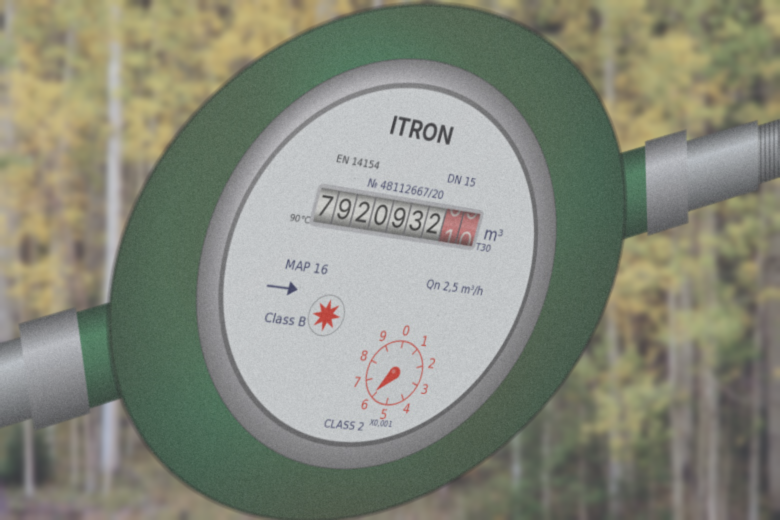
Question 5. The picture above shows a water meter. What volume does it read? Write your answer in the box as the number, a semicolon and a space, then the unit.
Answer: 7920932.096; m³
